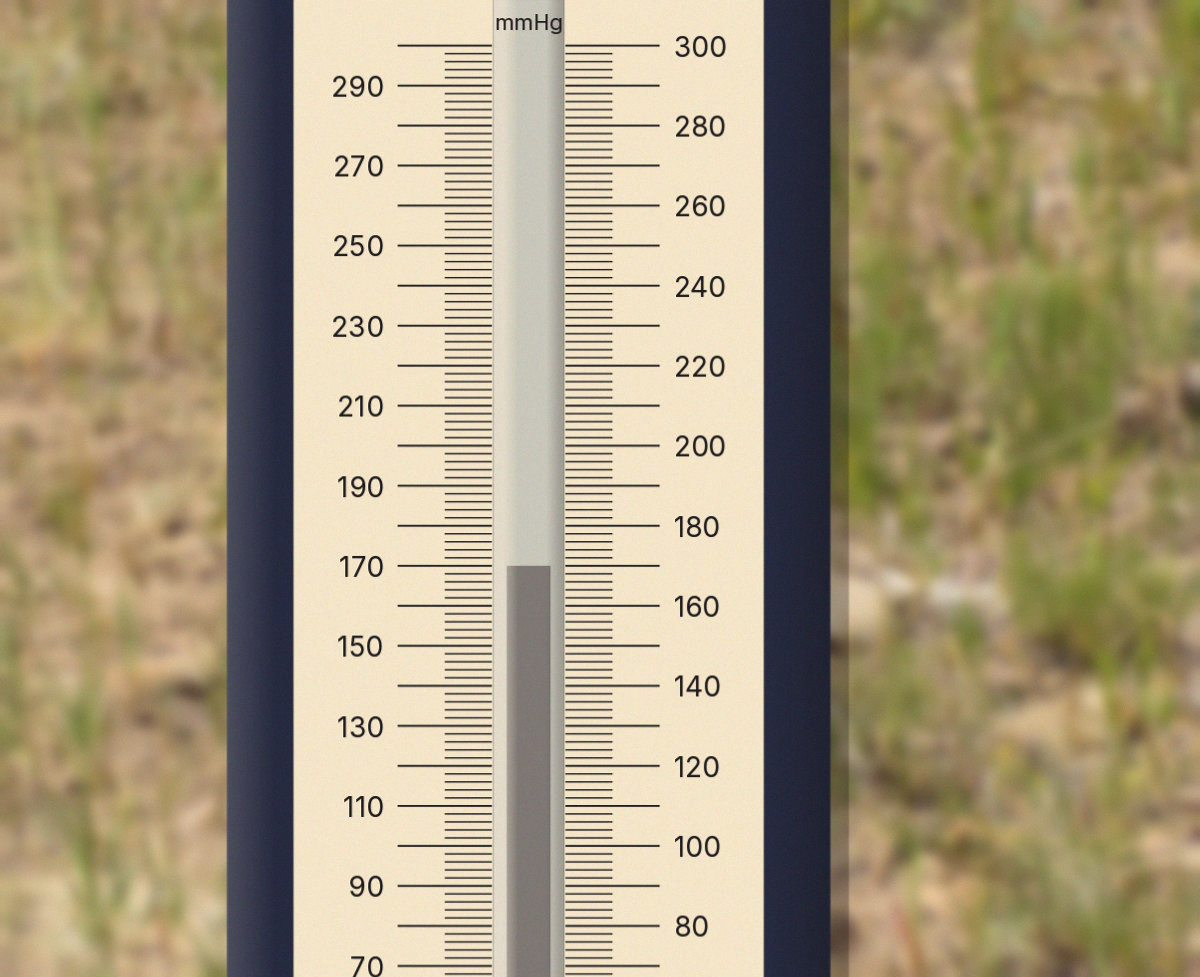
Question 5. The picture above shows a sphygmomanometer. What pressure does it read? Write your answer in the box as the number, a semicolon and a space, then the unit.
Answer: 170; mmHg
